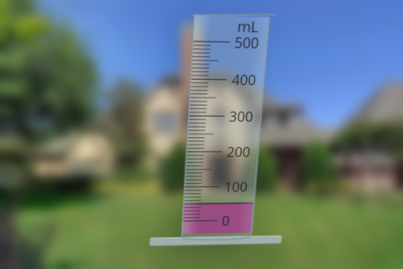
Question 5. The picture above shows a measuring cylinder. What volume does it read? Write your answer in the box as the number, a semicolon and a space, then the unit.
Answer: 50; mL
